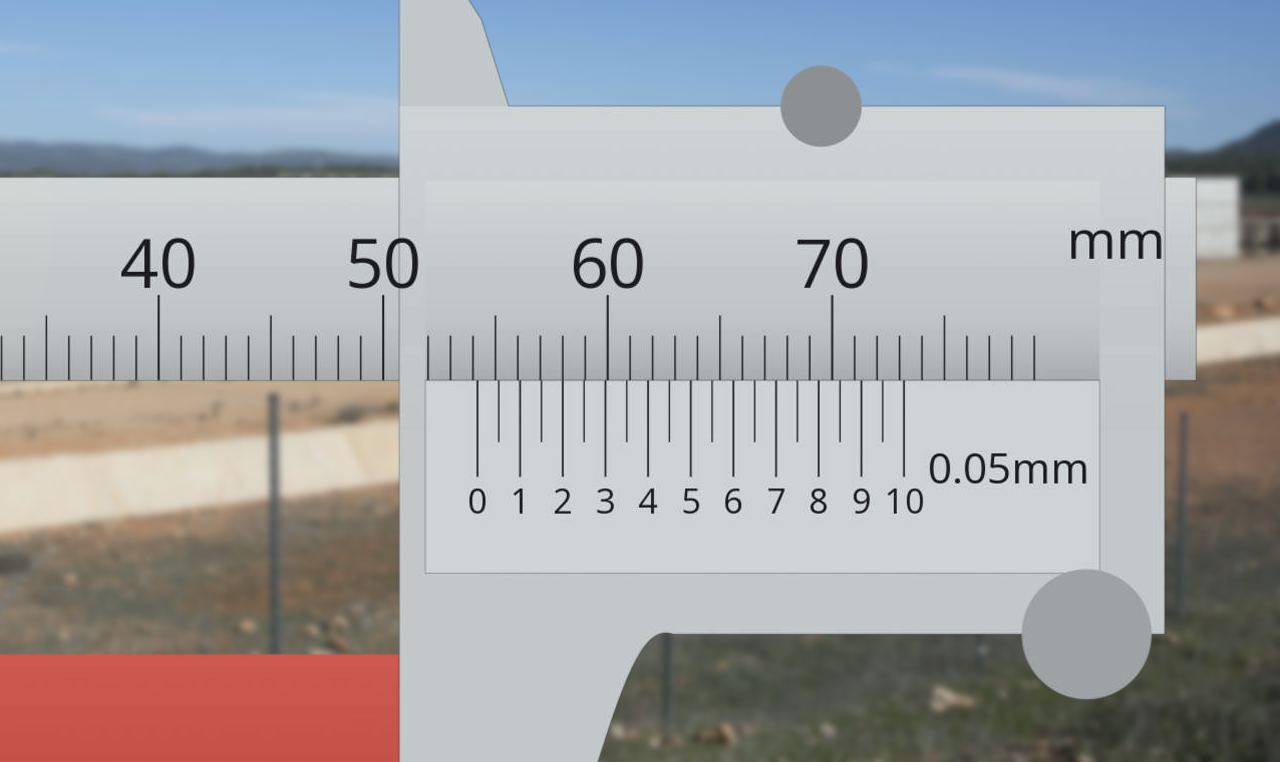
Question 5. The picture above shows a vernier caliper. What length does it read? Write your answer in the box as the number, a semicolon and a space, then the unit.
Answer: 54.2; mm
